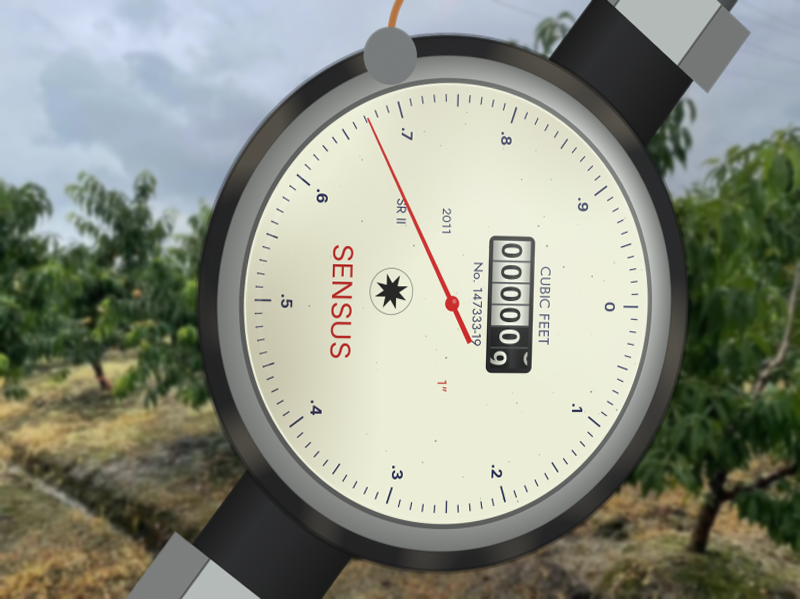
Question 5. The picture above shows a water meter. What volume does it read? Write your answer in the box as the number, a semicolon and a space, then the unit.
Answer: 8.67; ft³
